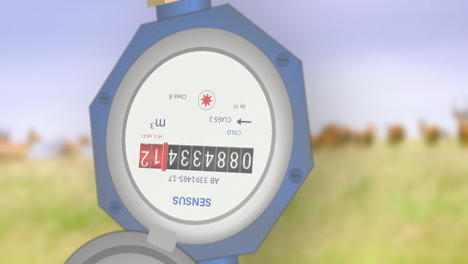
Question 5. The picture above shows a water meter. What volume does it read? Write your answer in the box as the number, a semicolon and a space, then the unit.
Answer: 884334.12; m³
